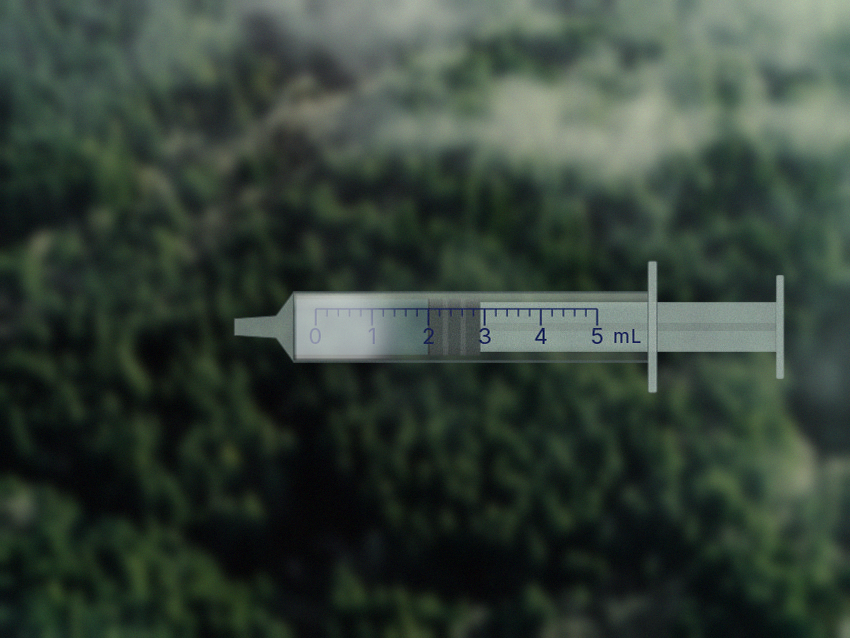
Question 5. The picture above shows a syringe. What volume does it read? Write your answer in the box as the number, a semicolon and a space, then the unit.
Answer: 2; mL
